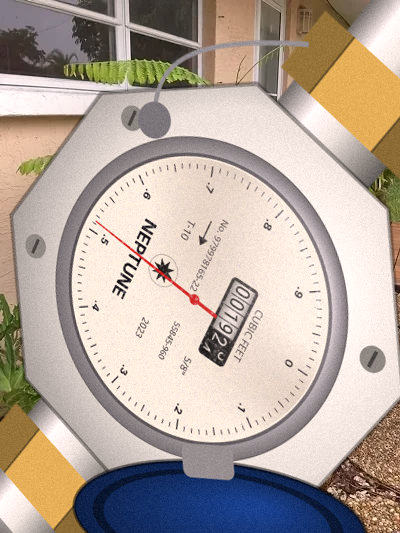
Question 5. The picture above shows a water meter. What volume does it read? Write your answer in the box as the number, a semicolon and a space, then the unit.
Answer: 1923.51; ft³
